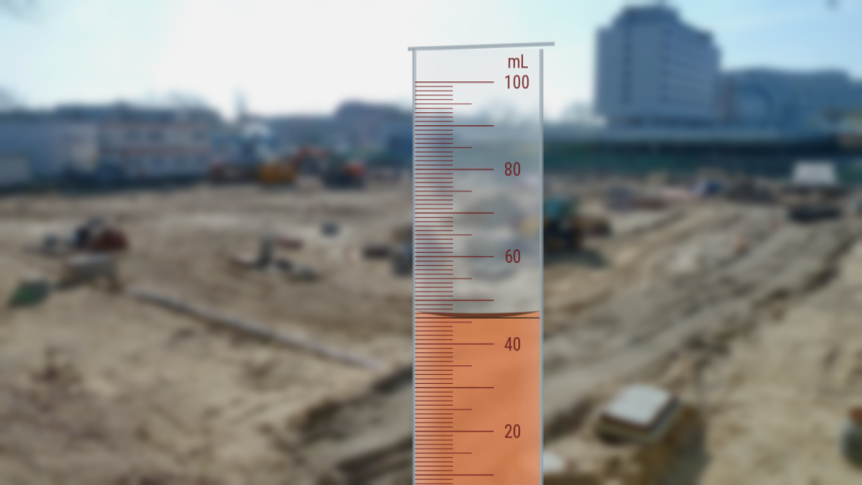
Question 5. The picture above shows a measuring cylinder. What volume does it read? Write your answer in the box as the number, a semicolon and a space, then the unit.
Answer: 46; mL
